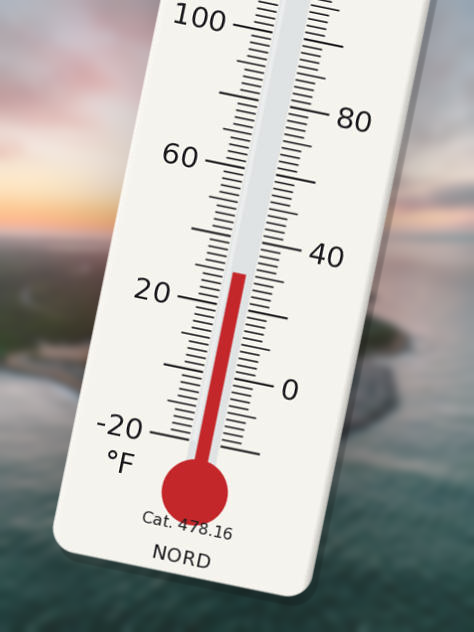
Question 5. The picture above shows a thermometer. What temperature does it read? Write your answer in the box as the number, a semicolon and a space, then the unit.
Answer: 30; °F
